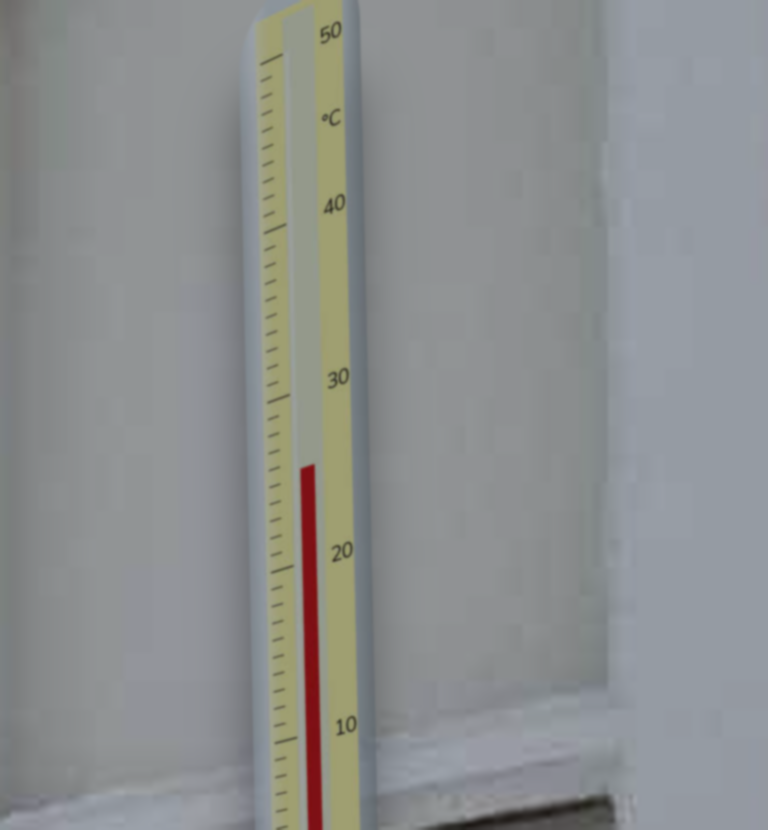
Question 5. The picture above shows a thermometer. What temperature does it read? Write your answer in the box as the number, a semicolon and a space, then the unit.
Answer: 25.5; °C
